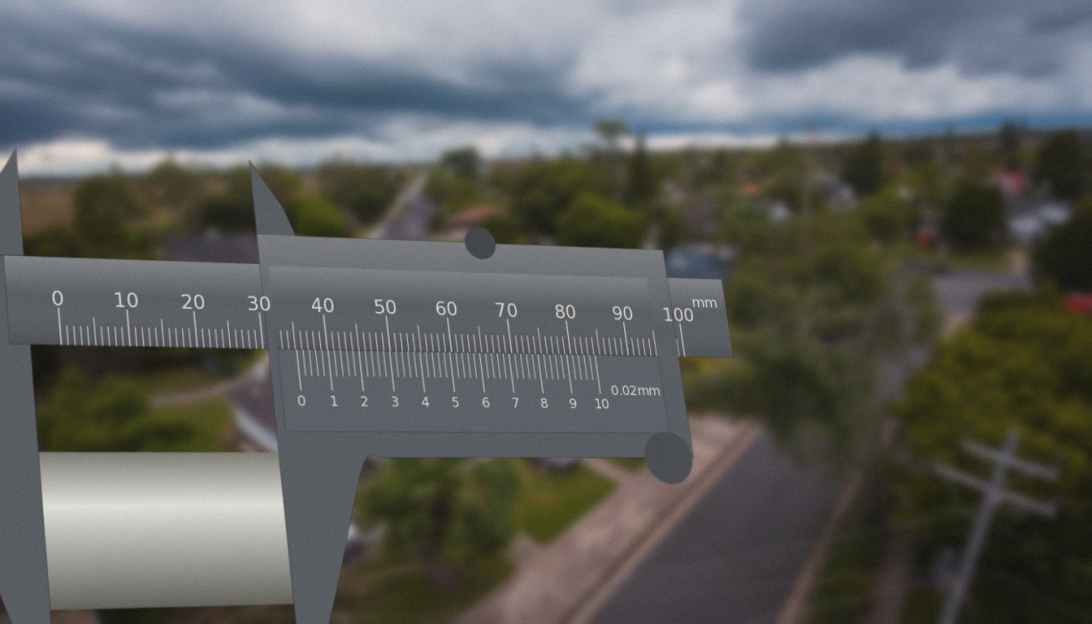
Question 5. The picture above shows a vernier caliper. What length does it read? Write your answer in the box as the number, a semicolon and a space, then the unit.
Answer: 35.2; mm
